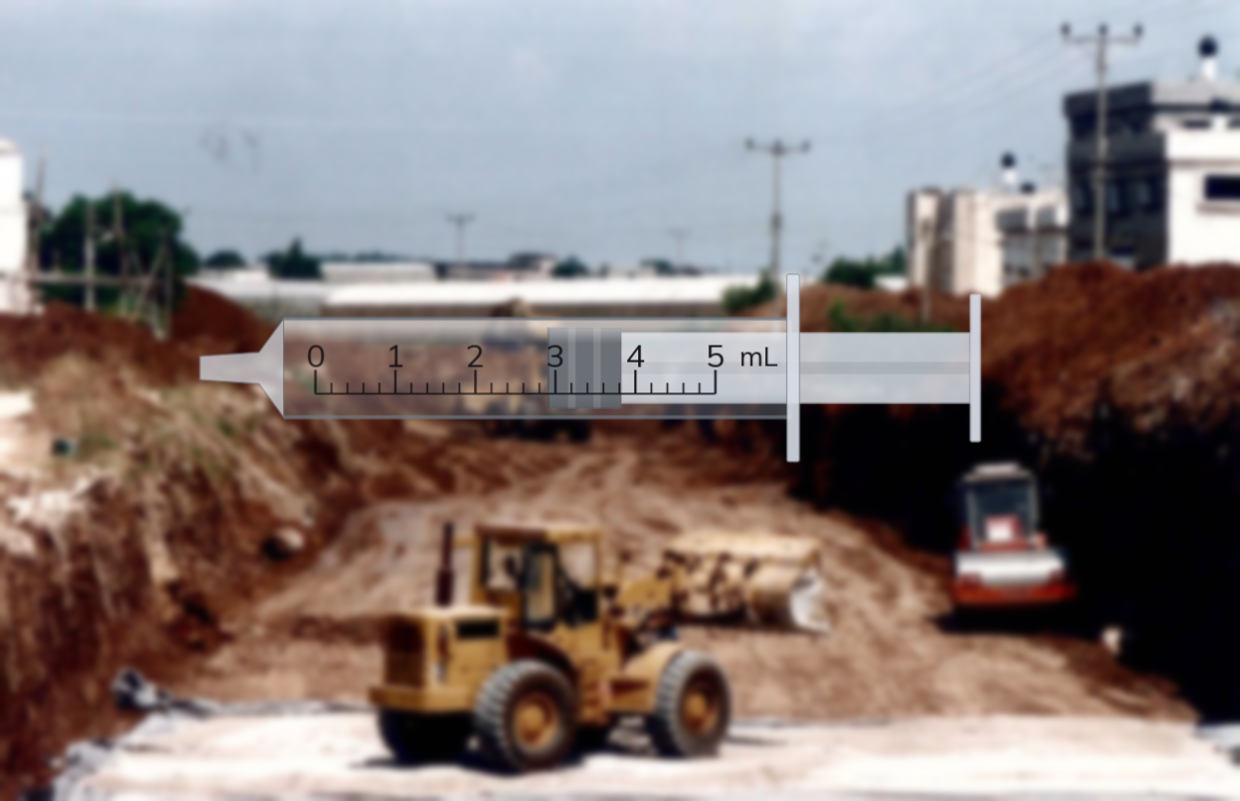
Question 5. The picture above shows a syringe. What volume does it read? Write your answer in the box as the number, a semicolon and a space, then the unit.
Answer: 2.9; mL
